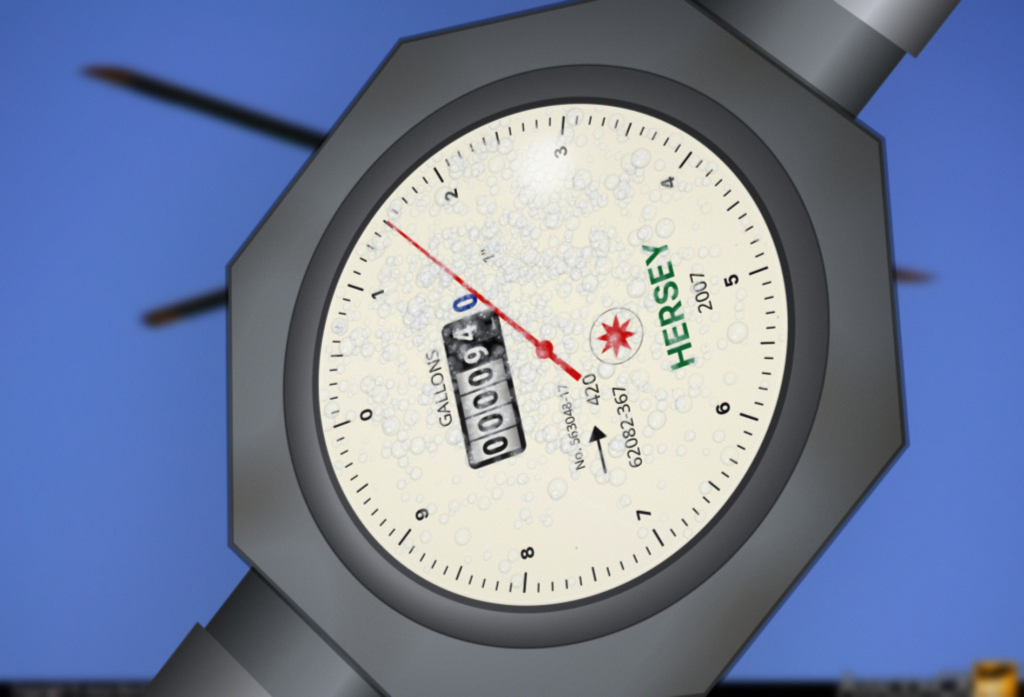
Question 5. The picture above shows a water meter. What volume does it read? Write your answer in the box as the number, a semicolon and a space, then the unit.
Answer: 941.5; gal
